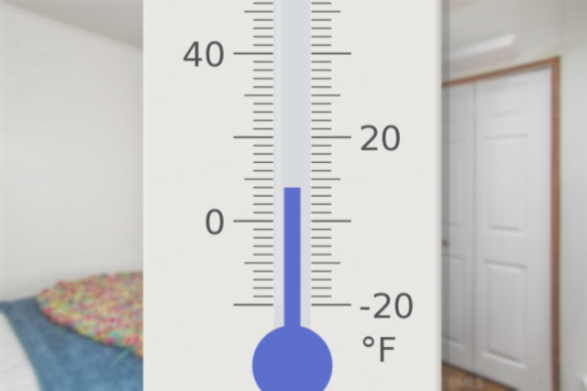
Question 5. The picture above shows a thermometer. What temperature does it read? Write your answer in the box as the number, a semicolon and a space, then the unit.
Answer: 8; °F
